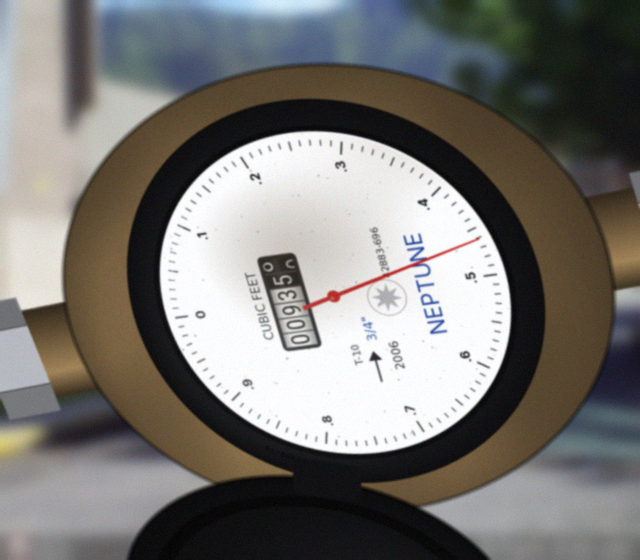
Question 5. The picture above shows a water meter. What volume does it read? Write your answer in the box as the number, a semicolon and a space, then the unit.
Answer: 9358.46; ft³
